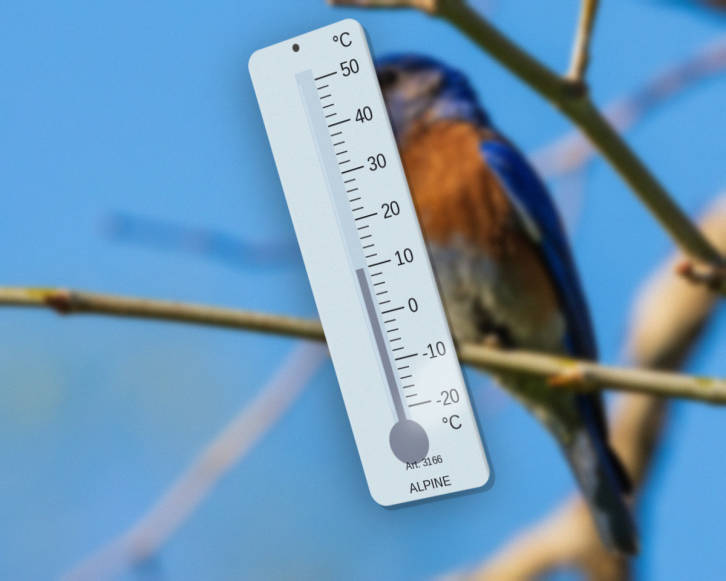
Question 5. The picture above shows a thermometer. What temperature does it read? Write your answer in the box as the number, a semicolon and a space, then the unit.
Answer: 10; °C
